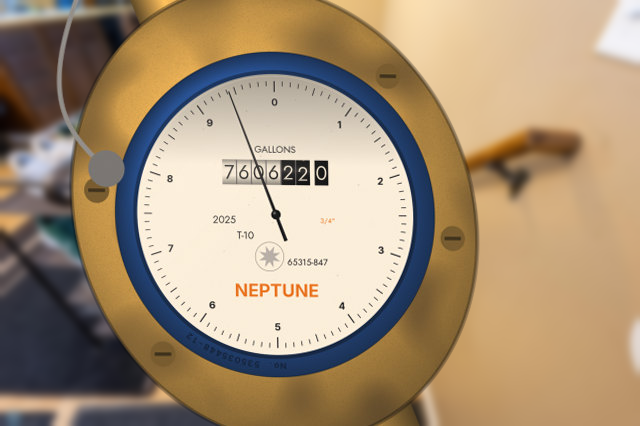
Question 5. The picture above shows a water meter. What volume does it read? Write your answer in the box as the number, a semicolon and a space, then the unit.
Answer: 7606219.4; gal
